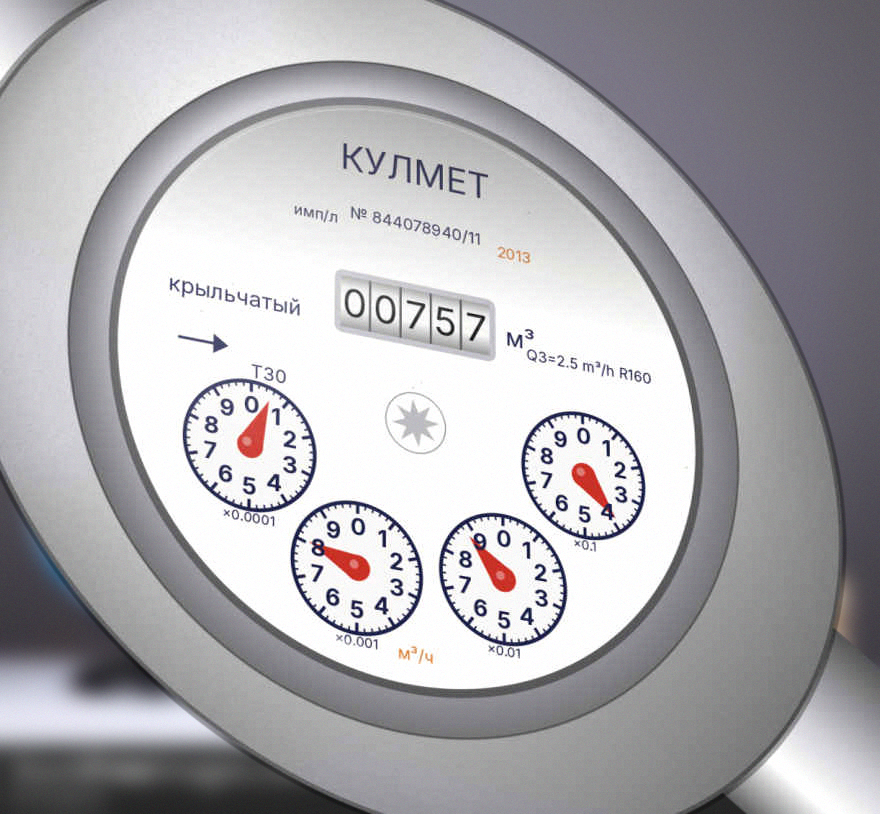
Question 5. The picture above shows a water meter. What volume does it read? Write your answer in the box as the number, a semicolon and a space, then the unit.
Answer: 757.3880; m³
